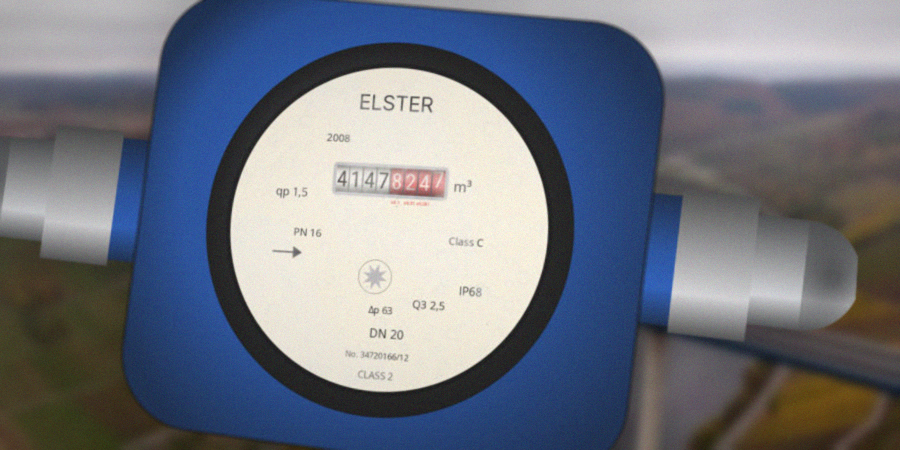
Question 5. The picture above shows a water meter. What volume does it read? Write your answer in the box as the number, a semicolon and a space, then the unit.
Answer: 4147.8247; m³
